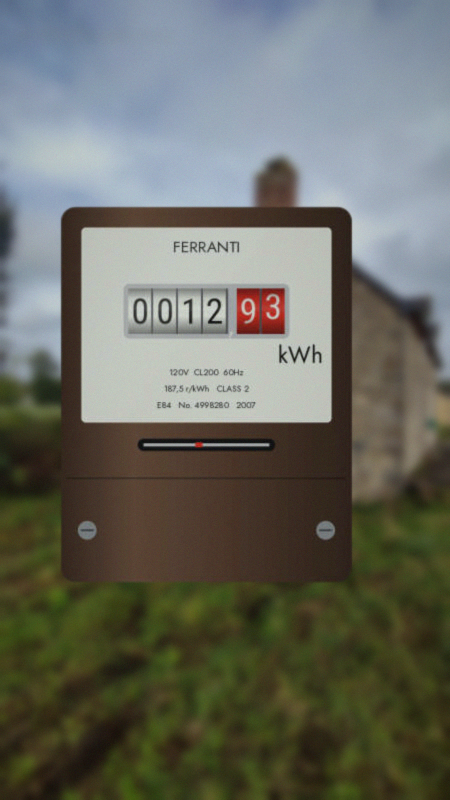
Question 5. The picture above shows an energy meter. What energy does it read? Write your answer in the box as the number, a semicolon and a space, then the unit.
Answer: 12.93; kWh
